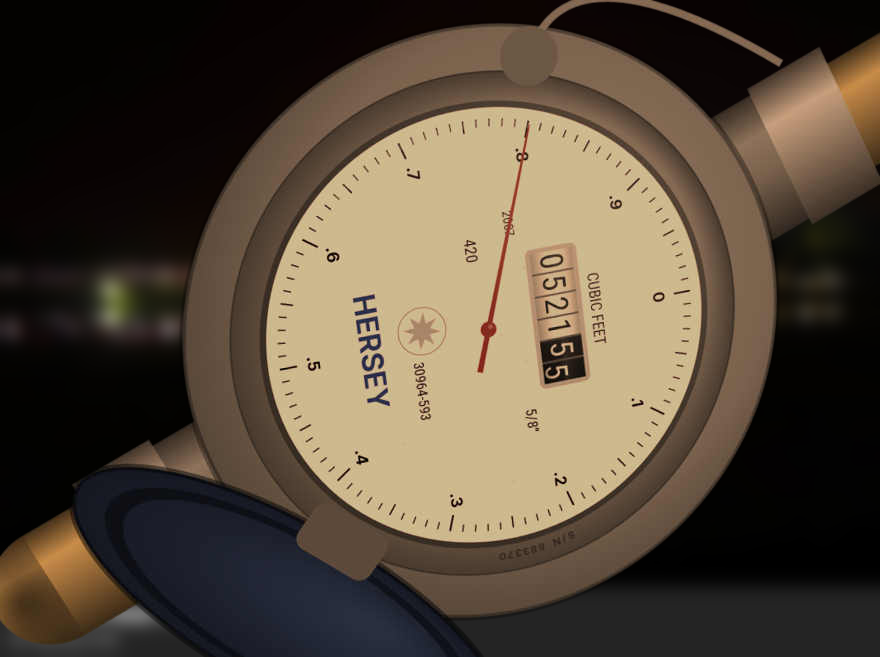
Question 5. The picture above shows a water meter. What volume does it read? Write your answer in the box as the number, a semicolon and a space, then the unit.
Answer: 52154.80; ft³
